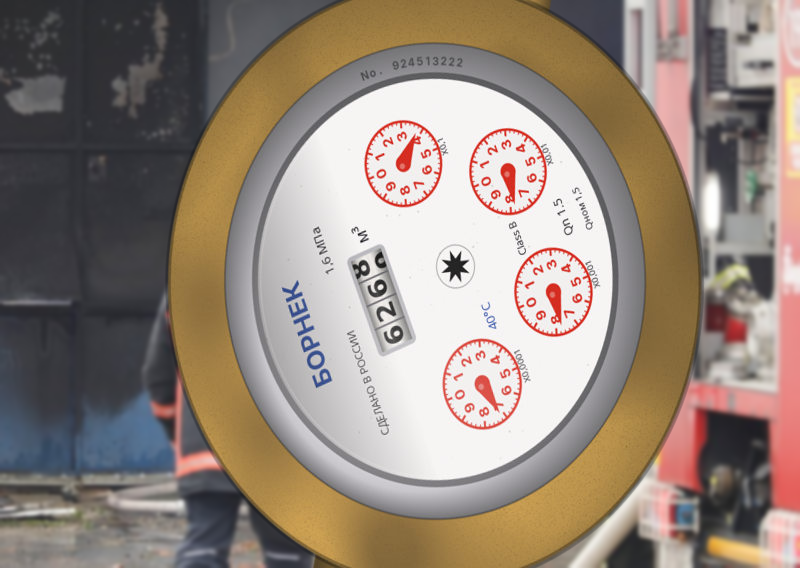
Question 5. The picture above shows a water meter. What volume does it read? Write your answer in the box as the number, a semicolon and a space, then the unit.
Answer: 6268.3777; m³
